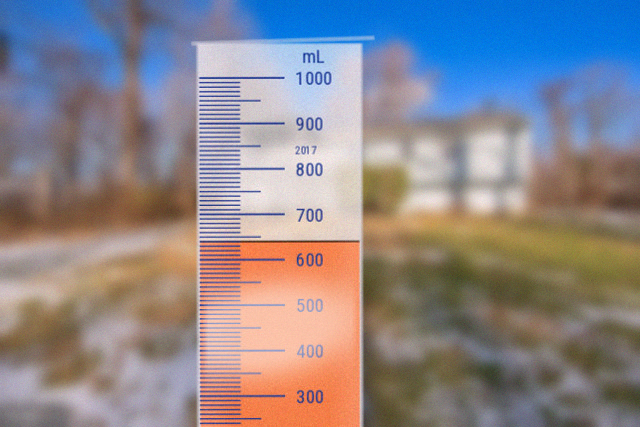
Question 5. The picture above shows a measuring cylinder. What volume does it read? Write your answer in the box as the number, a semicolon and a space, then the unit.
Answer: 640; mL
